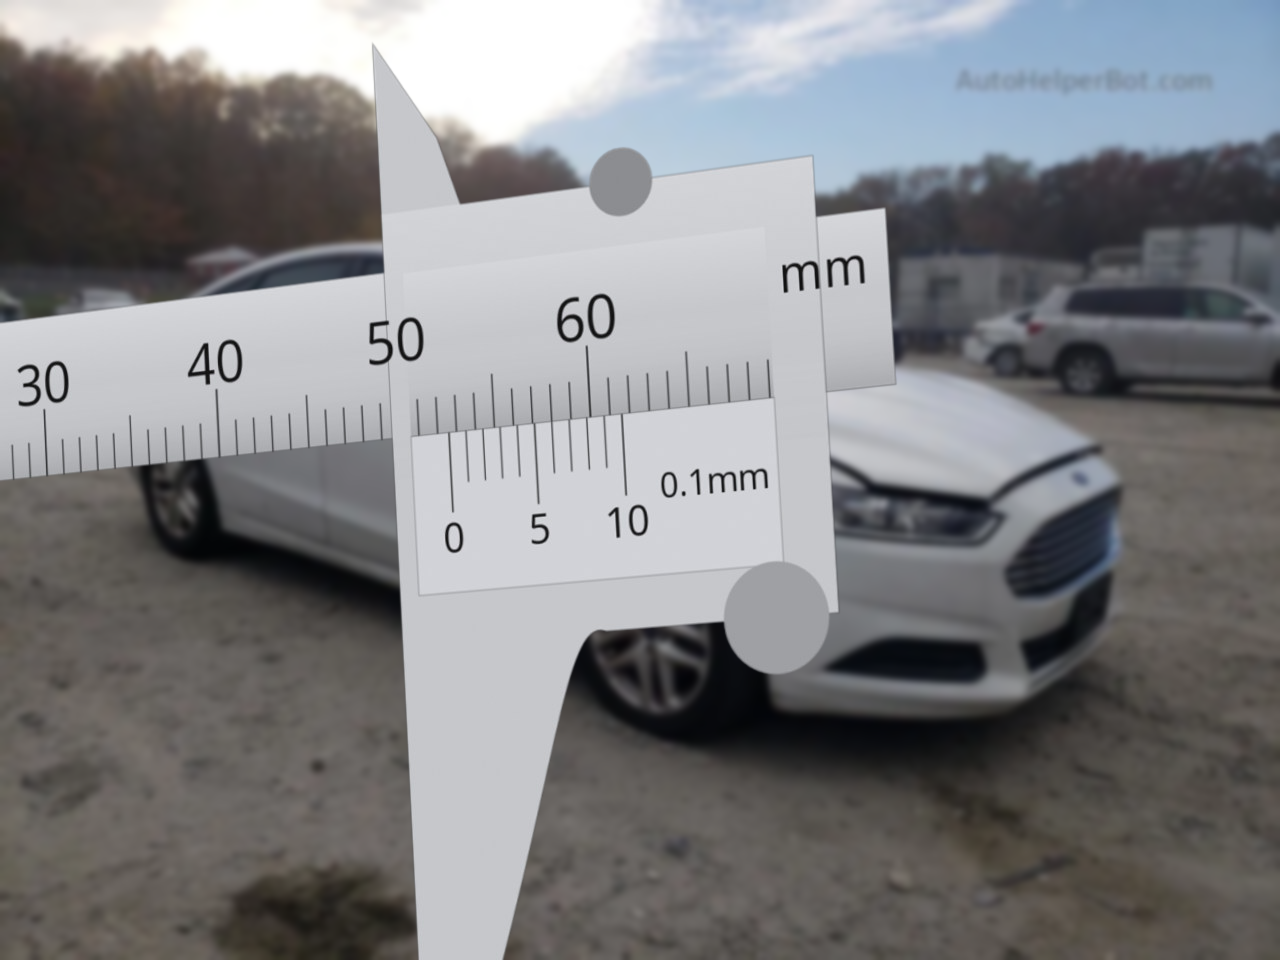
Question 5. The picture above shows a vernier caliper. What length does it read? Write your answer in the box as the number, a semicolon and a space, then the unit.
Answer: 52.6; mm
